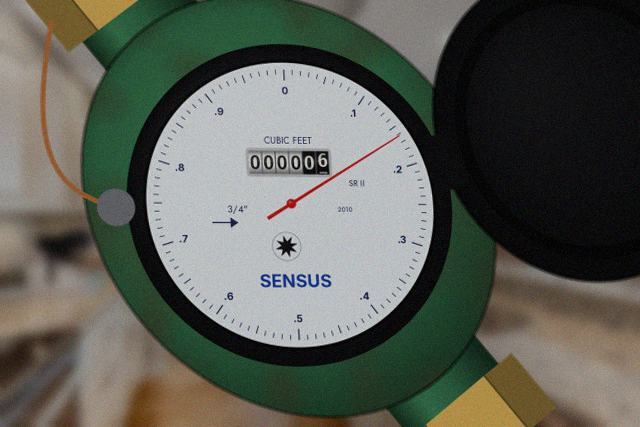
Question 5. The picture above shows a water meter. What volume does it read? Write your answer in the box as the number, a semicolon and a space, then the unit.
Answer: 6.16; ft³
